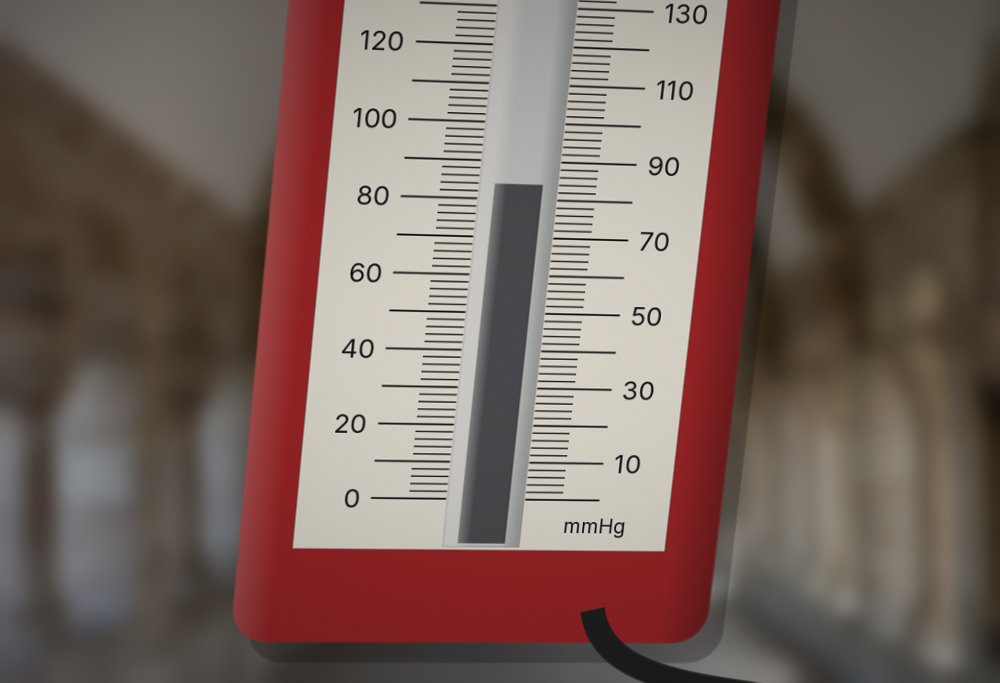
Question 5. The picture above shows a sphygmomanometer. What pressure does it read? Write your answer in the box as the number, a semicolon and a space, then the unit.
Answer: 84; mmHg
